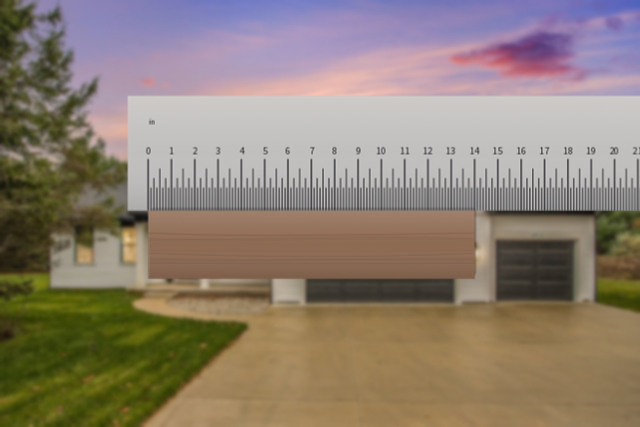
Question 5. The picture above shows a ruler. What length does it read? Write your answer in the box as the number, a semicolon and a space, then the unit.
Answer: 14; in
